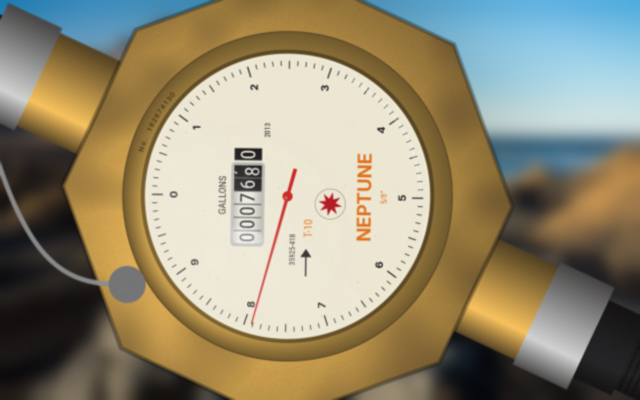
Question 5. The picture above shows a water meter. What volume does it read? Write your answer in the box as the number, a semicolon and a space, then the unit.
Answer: 7677.9; gal
